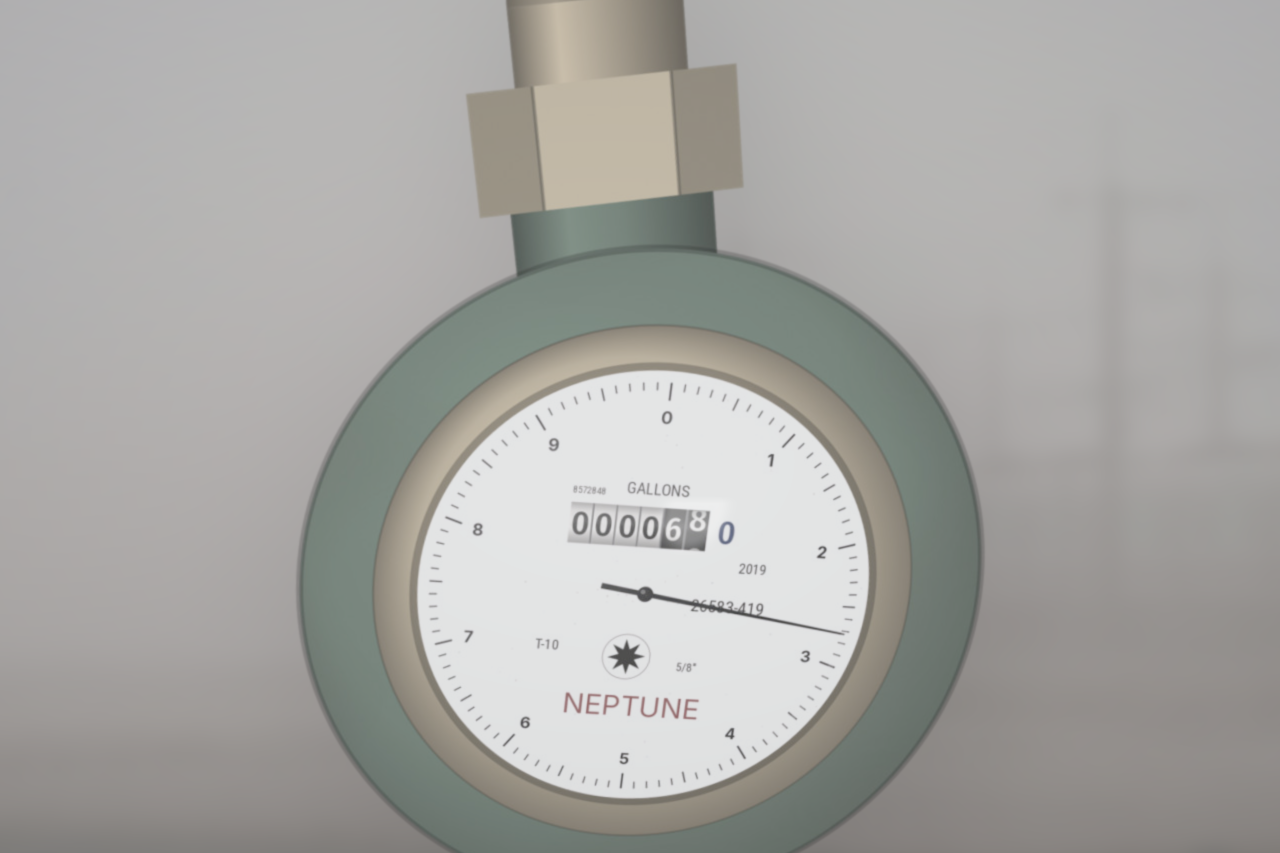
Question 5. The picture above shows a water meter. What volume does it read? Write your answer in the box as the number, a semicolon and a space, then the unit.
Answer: 682.7; gal
